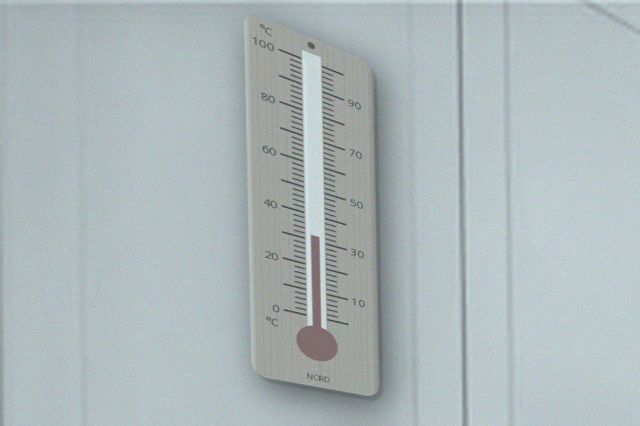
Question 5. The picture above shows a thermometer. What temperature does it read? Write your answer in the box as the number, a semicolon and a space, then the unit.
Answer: 32; °C
